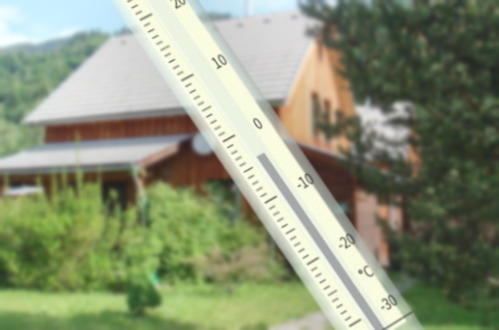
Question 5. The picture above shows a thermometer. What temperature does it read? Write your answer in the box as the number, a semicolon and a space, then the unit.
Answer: -4; °C
